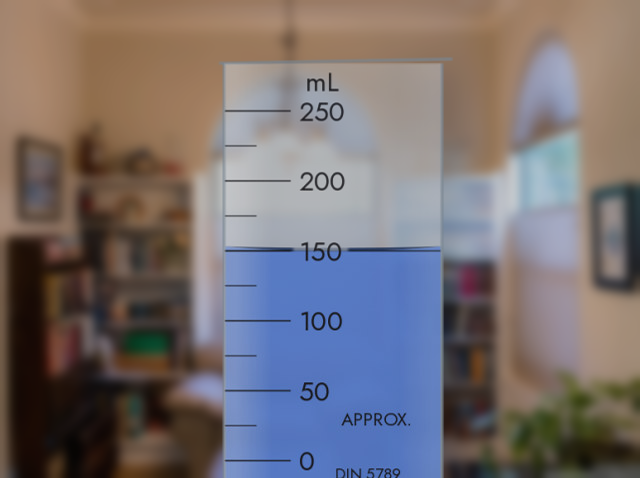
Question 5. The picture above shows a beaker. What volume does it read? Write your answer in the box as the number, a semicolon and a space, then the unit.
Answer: 150; mL
